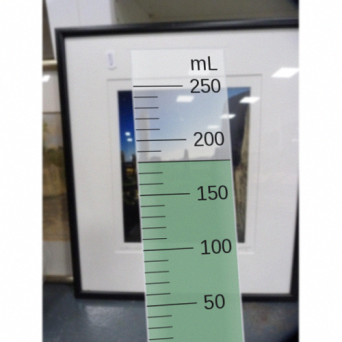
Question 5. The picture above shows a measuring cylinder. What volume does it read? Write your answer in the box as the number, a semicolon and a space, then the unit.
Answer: 180; mL
